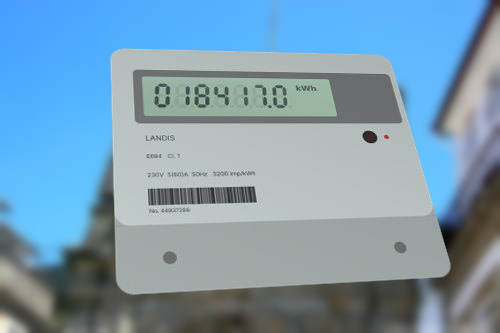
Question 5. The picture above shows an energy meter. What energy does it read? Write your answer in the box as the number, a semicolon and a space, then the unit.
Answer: 18417.0; kWh
